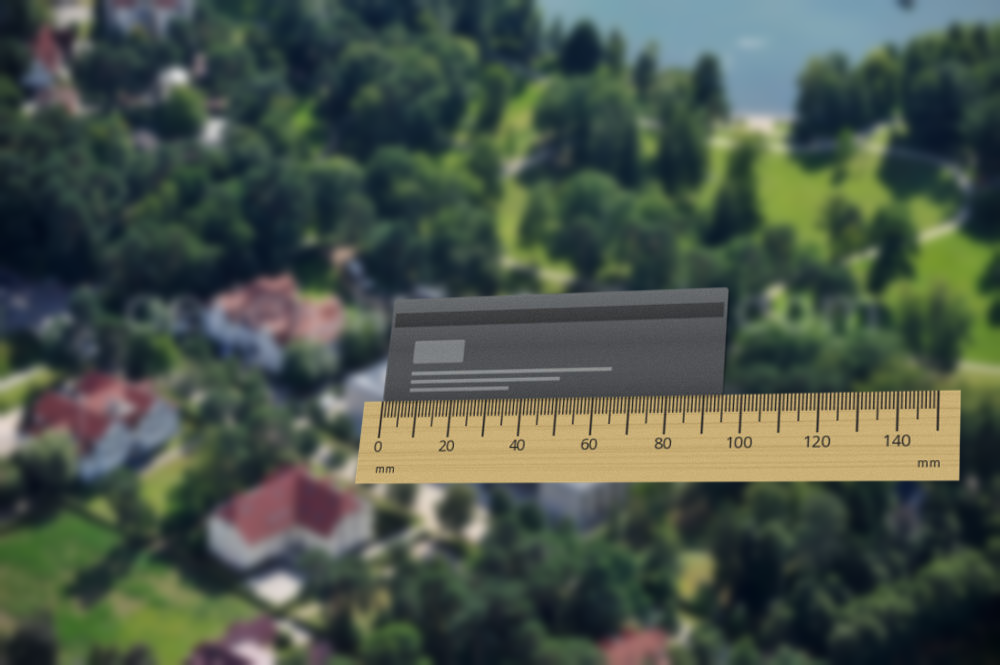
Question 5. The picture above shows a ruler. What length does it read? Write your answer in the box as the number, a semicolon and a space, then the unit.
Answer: 95; mm
